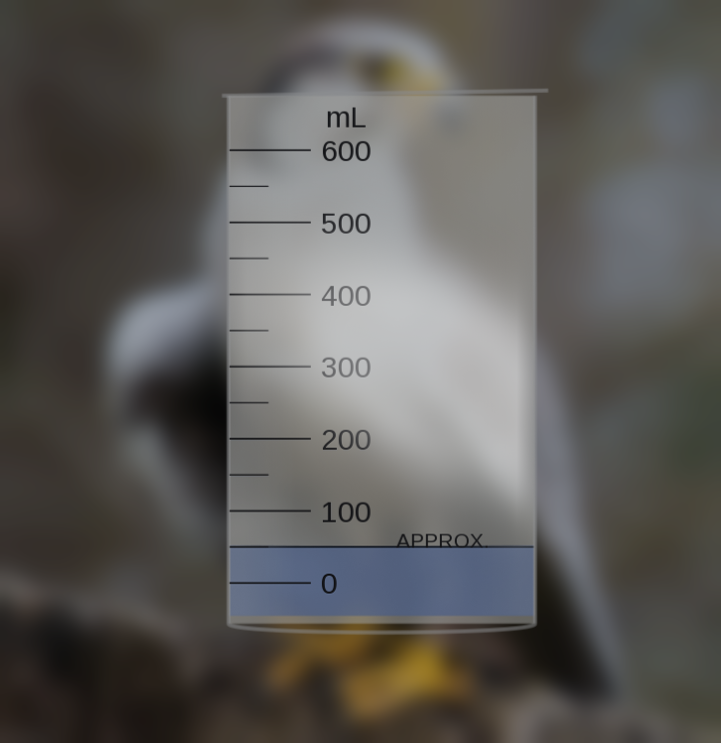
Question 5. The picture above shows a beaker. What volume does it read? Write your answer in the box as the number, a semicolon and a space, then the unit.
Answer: 50; mL
